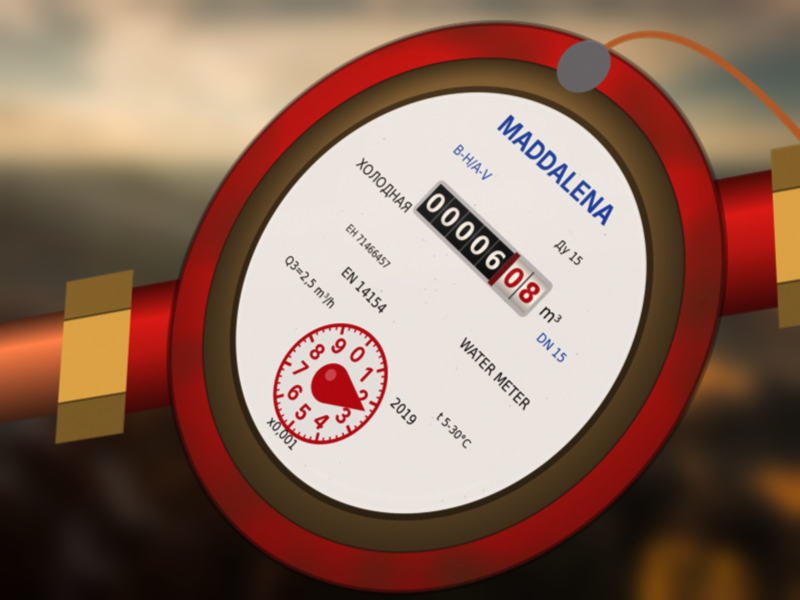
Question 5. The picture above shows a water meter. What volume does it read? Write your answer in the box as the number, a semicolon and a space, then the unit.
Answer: 6.082; m³
